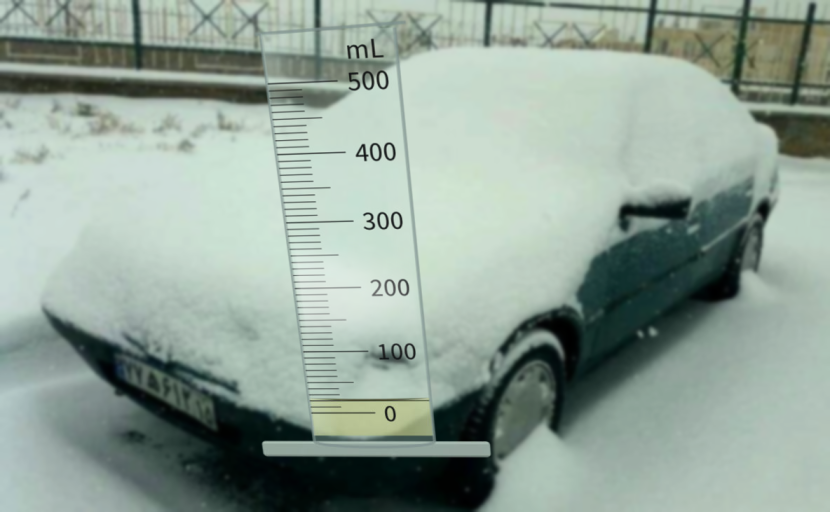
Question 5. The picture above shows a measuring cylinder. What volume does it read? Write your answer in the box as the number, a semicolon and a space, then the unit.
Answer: 20; mL
